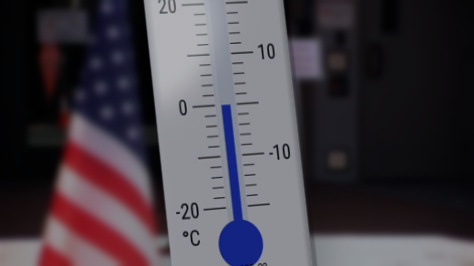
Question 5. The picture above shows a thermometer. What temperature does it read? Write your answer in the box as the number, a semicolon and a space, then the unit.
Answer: 0; °C
